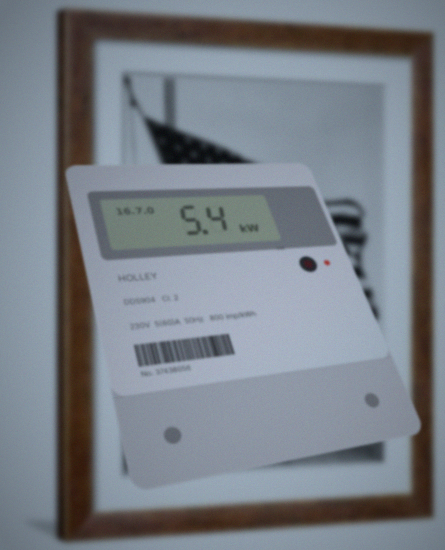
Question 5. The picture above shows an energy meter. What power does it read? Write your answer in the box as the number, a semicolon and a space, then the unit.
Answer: 5.4; kW
